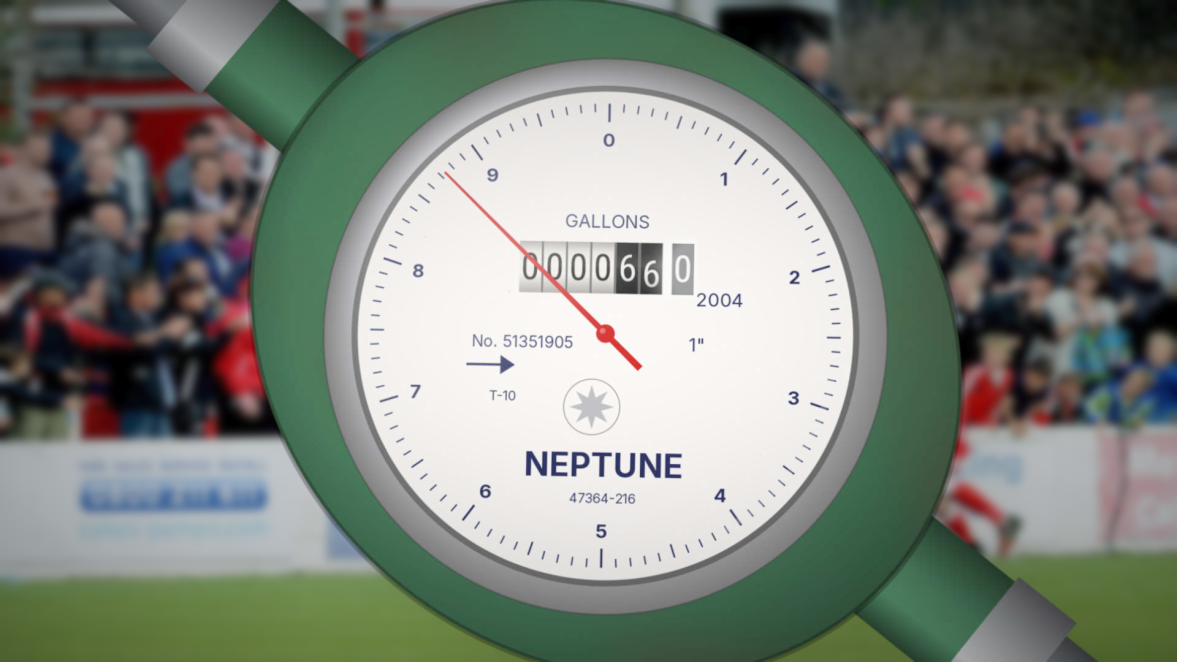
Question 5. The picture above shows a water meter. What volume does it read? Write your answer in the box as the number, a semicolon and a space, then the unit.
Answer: 658.7; gal
